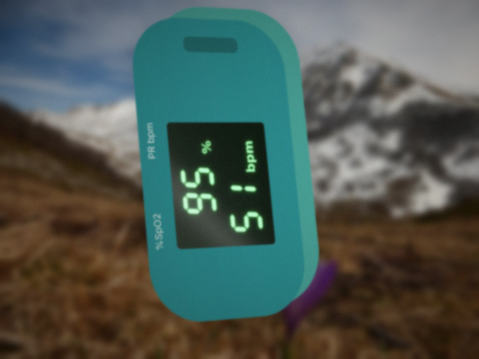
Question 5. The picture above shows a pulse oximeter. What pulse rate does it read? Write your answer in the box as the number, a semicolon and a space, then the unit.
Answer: 51; bpm
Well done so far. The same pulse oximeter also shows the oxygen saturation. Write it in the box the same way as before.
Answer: 95; %
